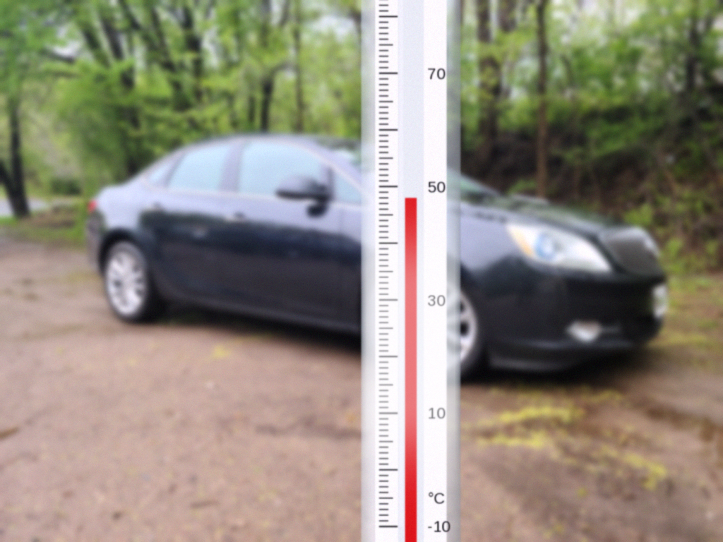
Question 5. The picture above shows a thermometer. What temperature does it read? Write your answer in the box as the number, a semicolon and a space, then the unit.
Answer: 48; °C
